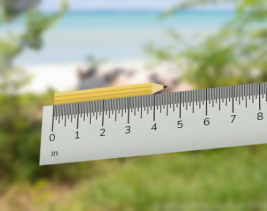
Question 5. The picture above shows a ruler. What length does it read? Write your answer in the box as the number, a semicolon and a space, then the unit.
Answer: 4.5; in
